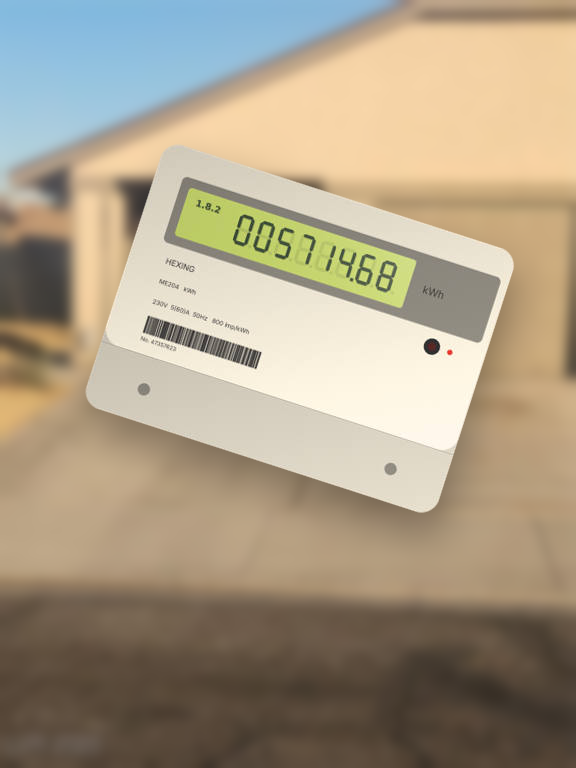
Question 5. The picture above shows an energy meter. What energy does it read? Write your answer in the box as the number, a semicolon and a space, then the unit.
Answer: 5714.68; kWh
